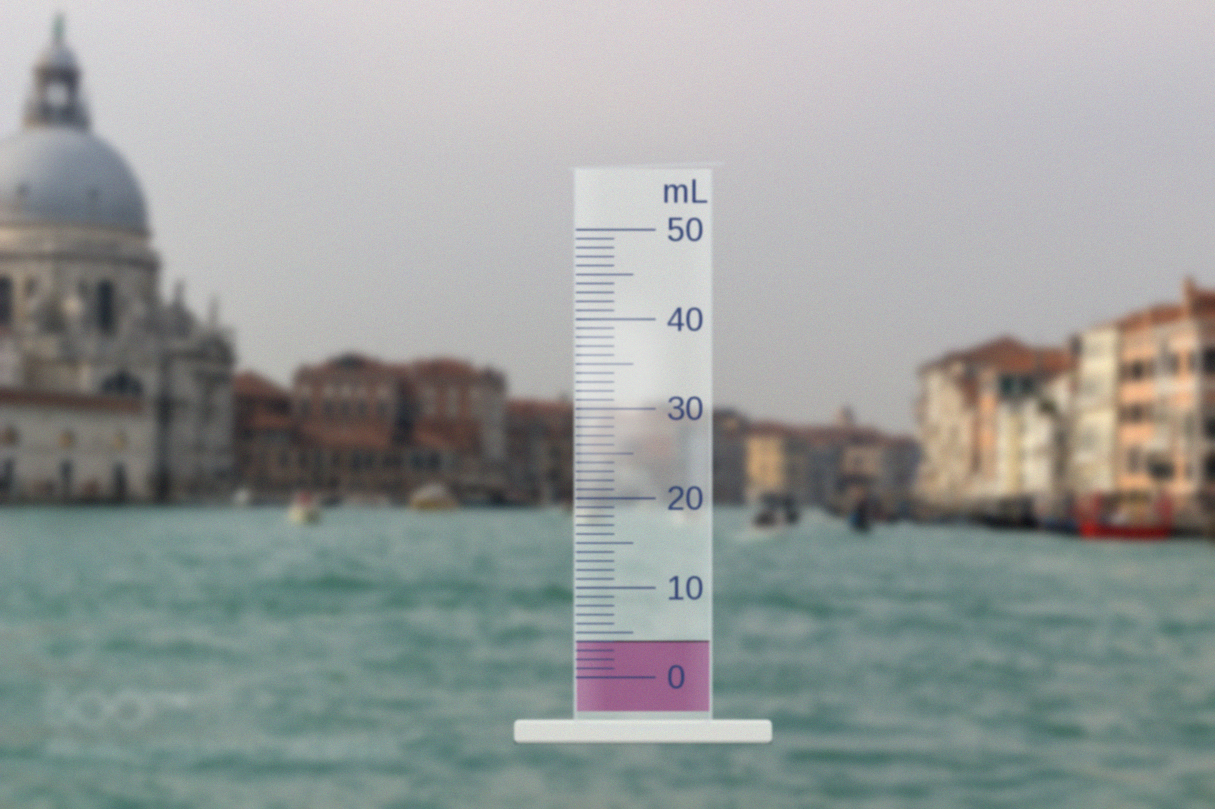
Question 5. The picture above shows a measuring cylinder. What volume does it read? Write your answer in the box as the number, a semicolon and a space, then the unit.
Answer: 4; mL
